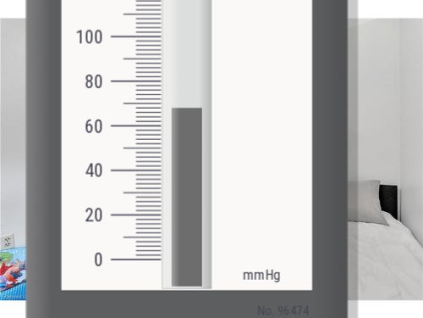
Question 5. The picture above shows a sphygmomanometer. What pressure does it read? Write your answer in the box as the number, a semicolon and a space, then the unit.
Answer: 68; mmHg
